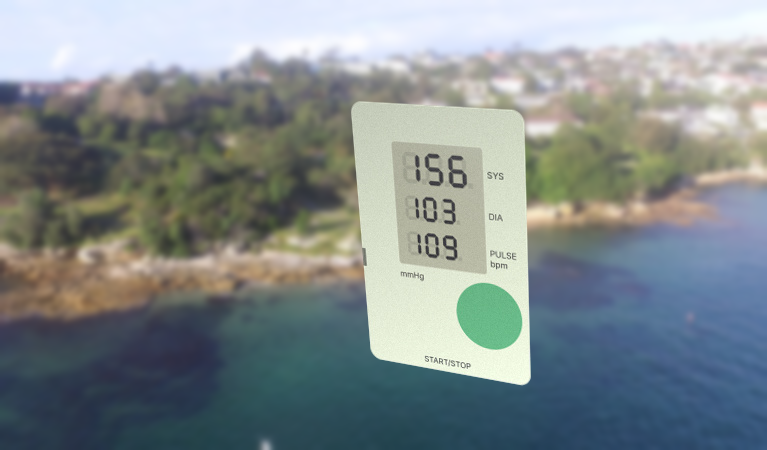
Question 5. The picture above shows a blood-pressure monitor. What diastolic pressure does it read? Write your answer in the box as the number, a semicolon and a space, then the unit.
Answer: 103; mmHg
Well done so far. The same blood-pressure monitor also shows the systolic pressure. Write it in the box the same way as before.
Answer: 156; mmHg
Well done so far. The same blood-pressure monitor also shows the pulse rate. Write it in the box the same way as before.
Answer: 109; bpm
